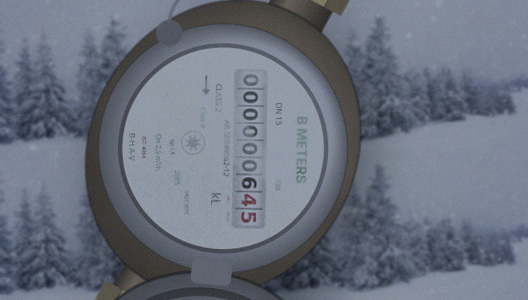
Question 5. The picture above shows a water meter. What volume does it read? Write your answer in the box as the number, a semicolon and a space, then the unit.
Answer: 6.45; kL
